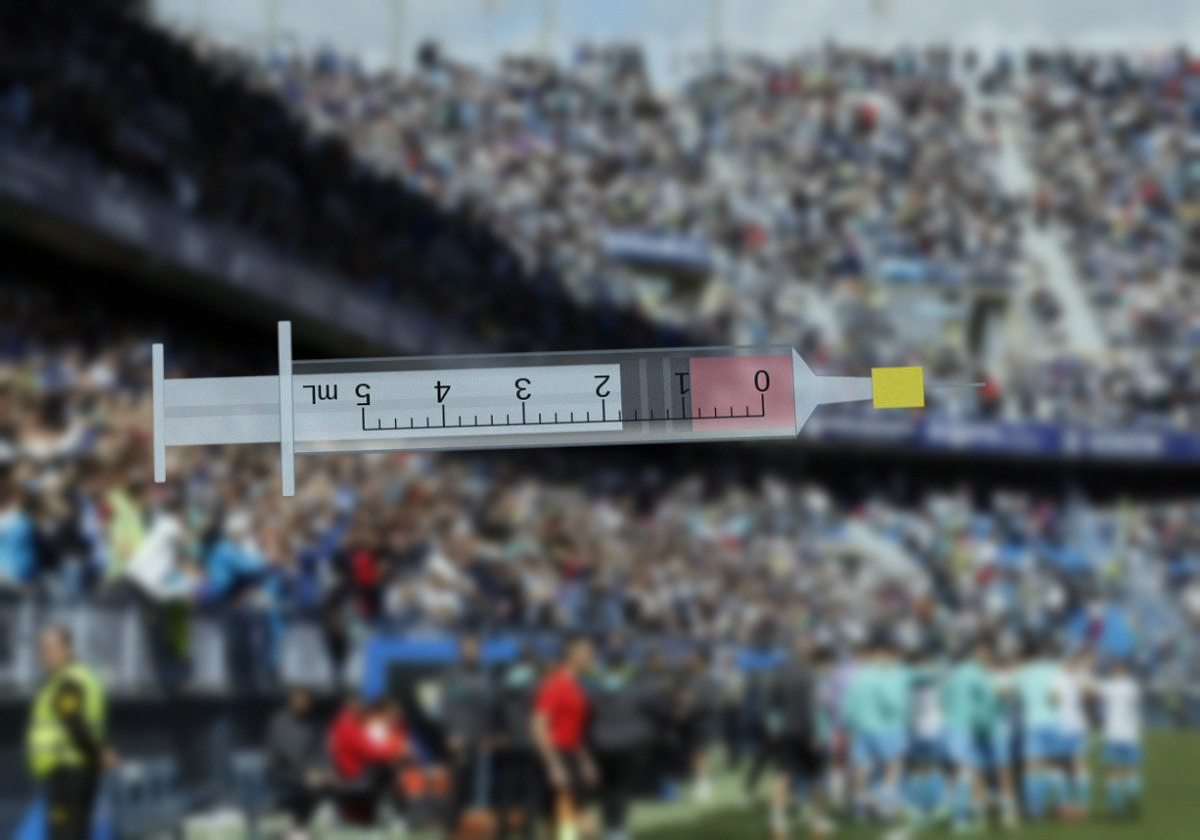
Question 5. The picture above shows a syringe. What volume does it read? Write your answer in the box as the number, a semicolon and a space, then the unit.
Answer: 0.9; mL
